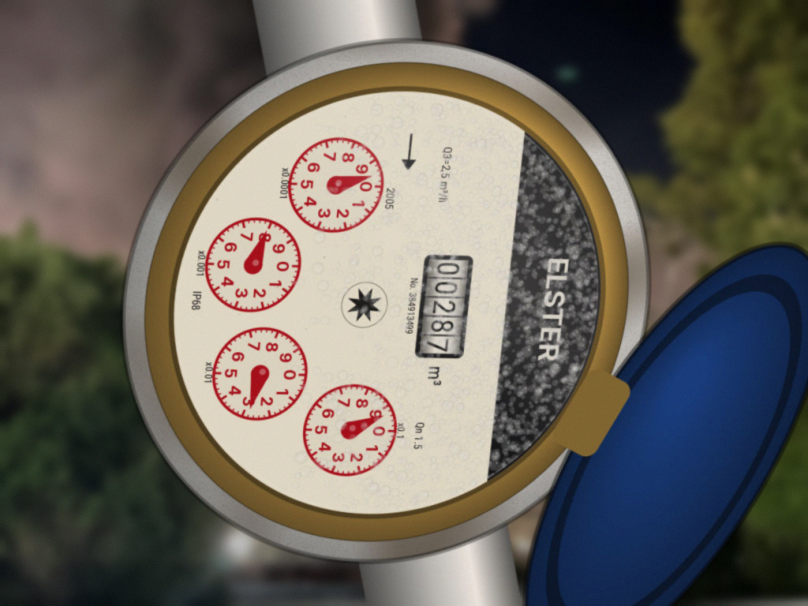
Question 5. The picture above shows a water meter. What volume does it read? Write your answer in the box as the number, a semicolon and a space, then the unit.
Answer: 286.9279; m³
